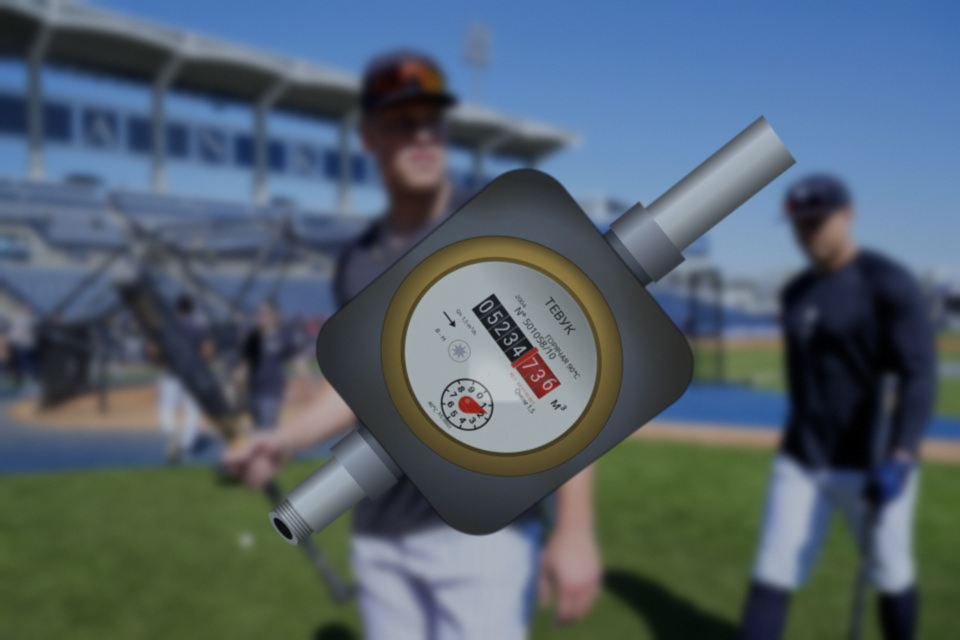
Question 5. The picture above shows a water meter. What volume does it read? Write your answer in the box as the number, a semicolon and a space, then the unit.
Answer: 5234.7361; m³
